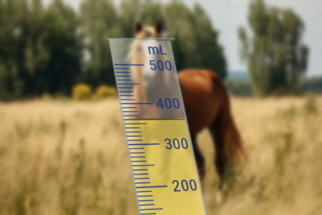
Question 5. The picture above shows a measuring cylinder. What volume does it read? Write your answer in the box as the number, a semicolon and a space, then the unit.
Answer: 360; mL
